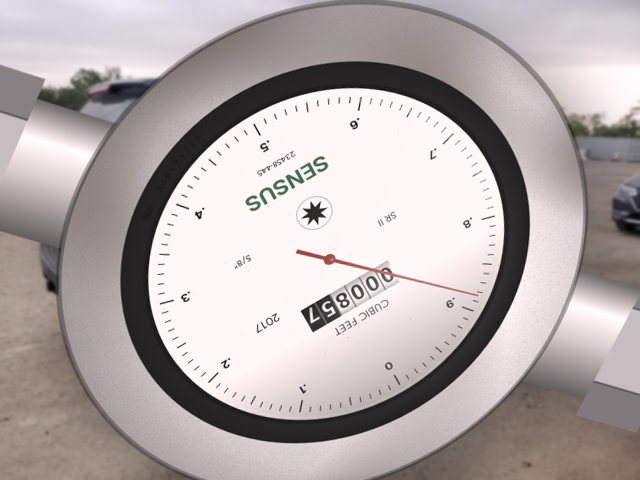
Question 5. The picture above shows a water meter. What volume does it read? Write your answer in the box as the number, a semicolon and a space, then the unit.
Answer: 856.88; ft³
